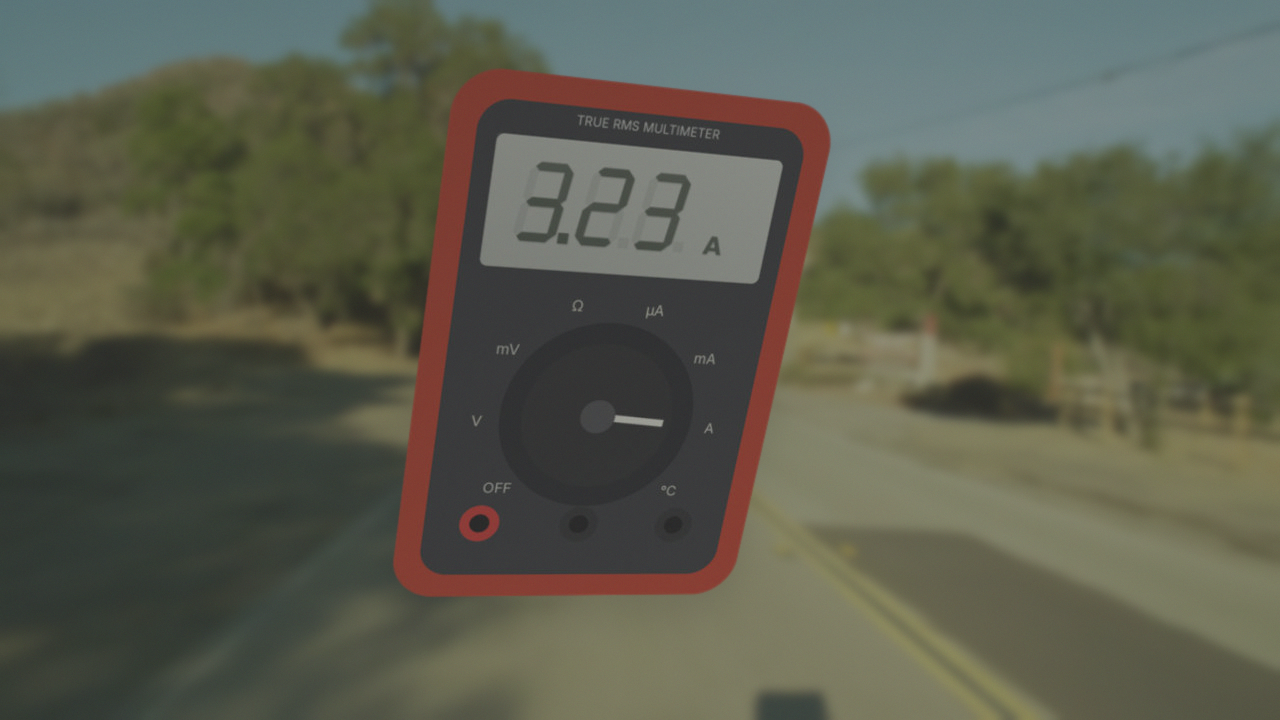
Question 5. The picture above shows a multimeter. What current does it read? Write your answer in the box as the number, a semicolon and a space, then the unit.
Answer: 3.23; A
